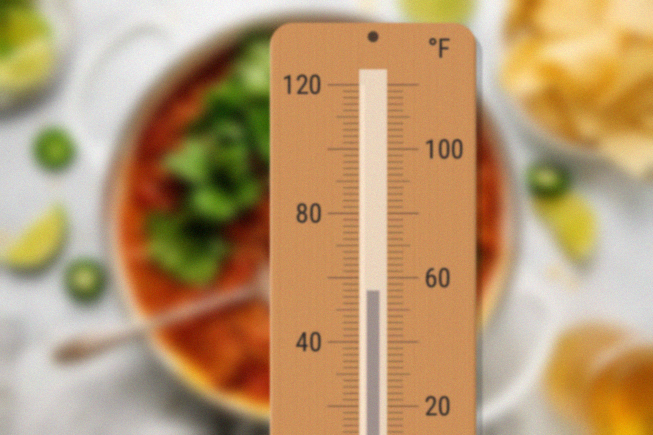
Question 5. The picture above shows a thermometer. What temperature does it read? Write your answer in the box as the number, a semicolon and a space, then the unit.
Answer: 56; °F
